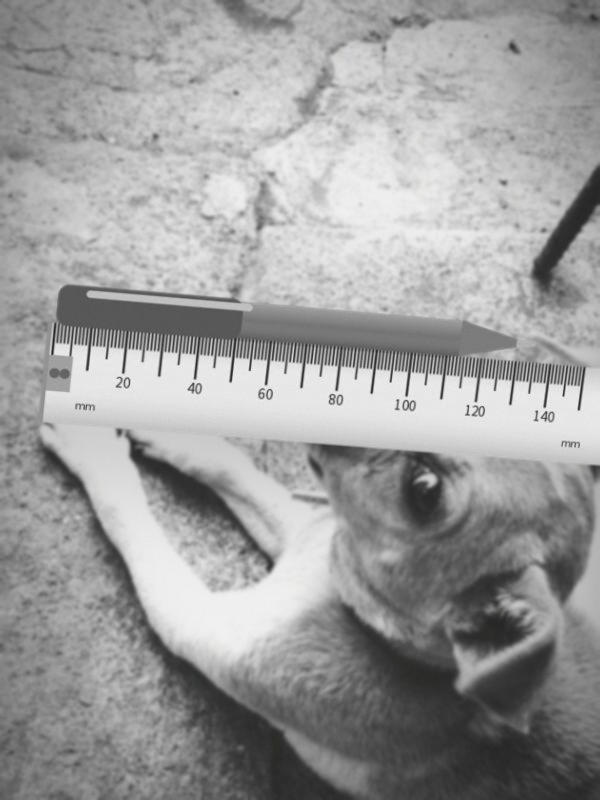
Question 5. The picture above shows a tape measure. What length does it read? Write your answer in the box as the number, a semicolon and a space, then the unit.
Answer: 135; mm
